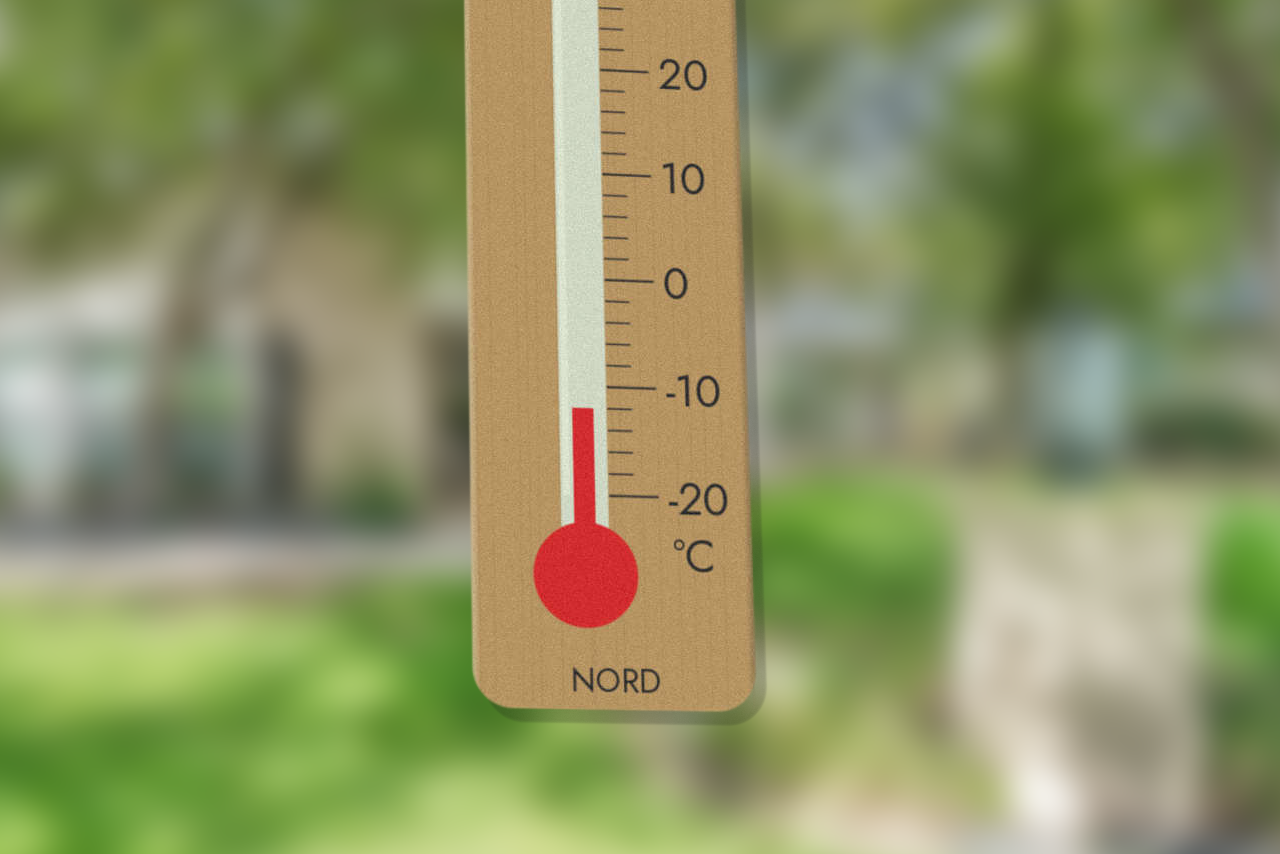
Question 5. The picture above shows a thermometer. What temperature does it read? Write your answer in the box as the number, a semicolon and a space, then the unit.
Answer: -12; °C
